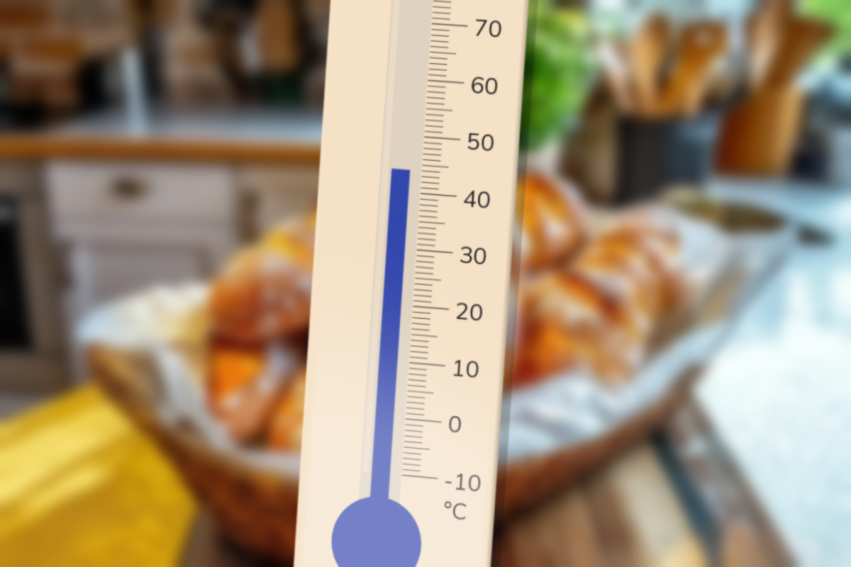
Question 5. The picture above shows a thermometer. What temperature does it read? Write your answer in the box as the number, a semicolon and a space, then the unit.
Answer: 44; °C
